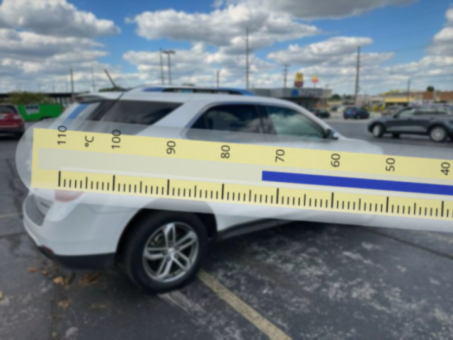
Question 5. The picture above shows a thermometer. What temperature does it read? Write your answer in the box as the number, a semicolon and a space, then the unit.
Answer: 73; °C
